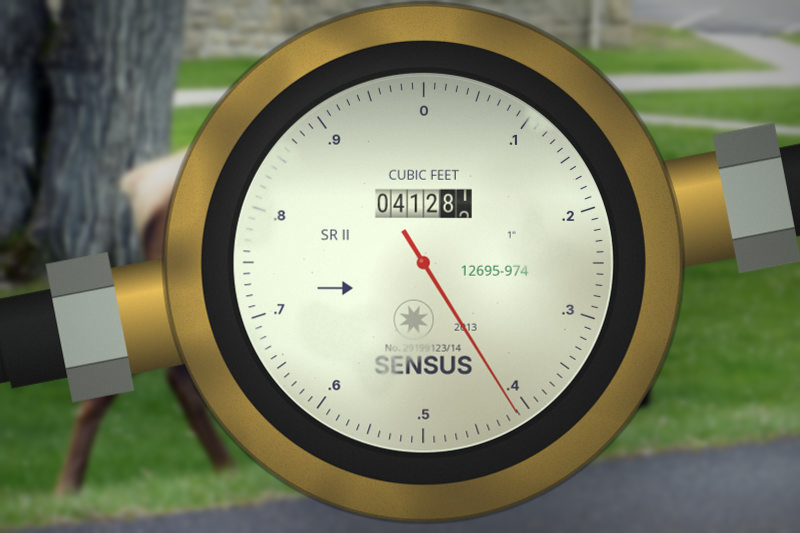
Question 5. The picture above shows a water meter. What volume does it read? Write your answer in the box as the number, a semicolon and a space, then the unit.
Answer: 41281.41; ft³
